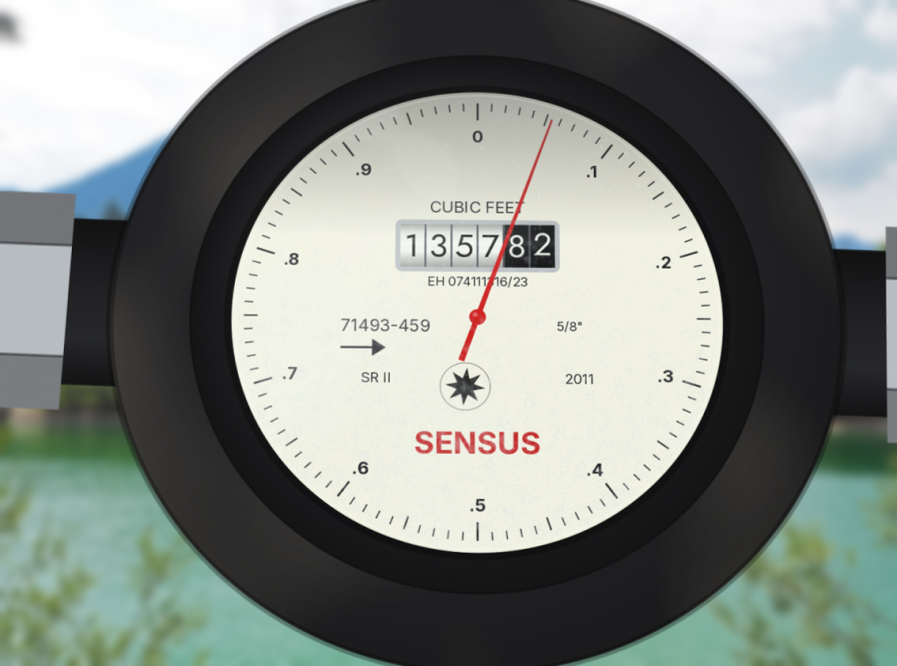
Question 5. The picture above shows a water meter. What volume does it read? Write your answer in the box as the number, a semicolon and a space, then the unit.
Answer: 135782.05; ft³
